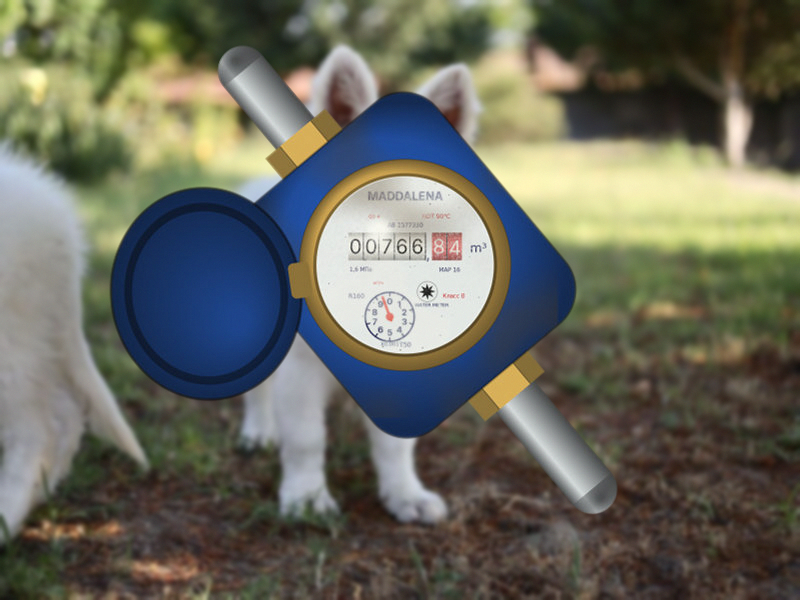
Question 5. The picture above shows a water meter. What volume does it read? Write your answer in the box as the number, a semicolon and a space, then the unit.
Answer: 766.839; m³
